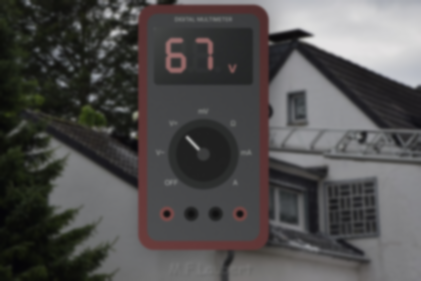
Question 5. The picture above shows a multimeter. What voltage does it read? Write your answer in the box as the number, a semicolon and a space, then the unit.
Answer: 67; V
